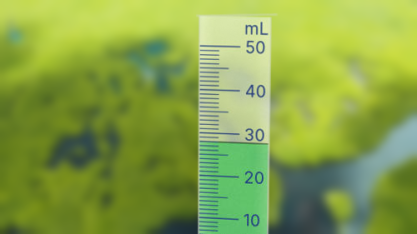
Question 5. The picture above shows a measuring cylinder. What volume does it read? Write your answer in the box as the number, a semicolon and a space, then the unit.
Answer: 28; mL
